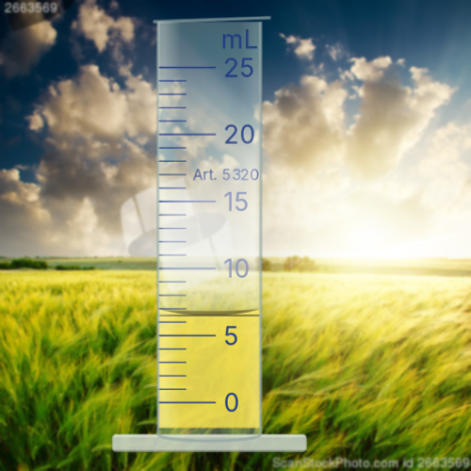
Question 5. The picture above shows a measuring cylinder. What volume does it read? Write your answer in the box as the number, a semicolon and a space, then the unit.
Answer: 6.5; mL
